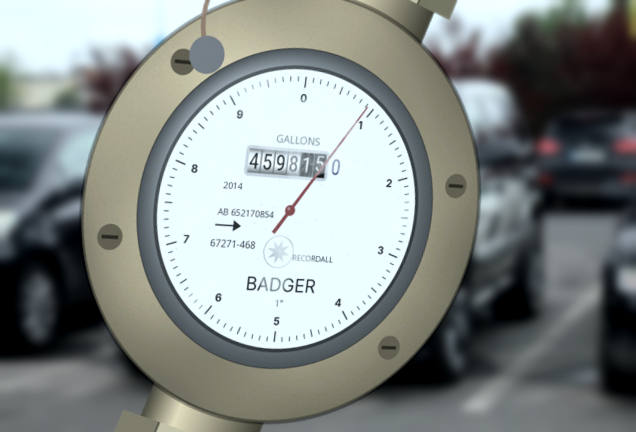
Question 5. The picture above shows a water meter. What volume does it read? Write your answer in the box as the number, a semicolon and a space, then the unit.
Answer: 4598150.9; gal
